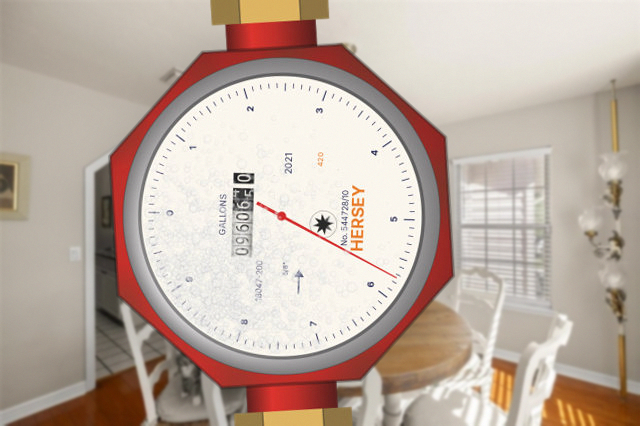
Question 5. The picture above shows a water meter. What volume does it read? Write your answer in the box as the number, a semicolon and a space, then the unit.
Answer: 960645.7; gal
